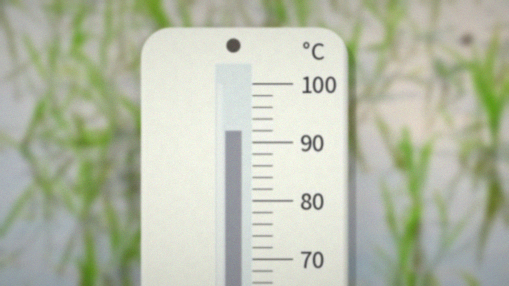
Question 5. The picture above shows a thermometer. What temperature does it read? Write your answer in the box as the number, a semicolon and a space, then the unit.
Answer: 92; °C
